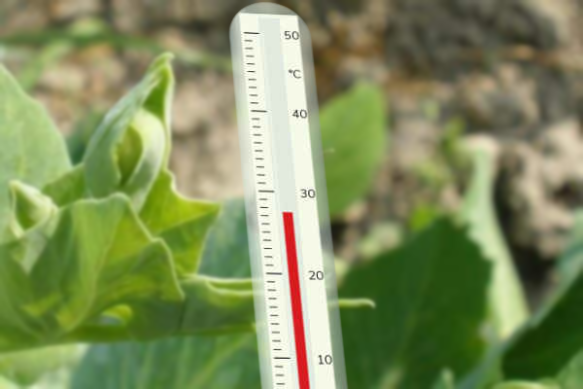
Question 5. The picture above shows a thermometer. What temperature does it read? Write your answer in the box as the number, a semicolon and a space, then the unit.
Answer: 27.5; °C
